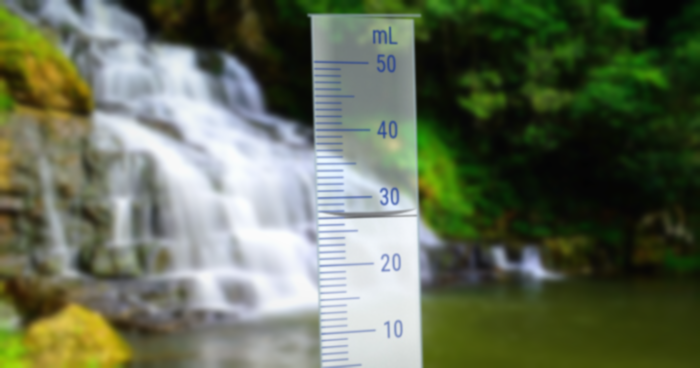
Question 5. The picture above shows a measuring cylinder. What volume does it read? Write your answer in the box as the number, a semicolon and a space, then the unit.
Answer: 27; mL
